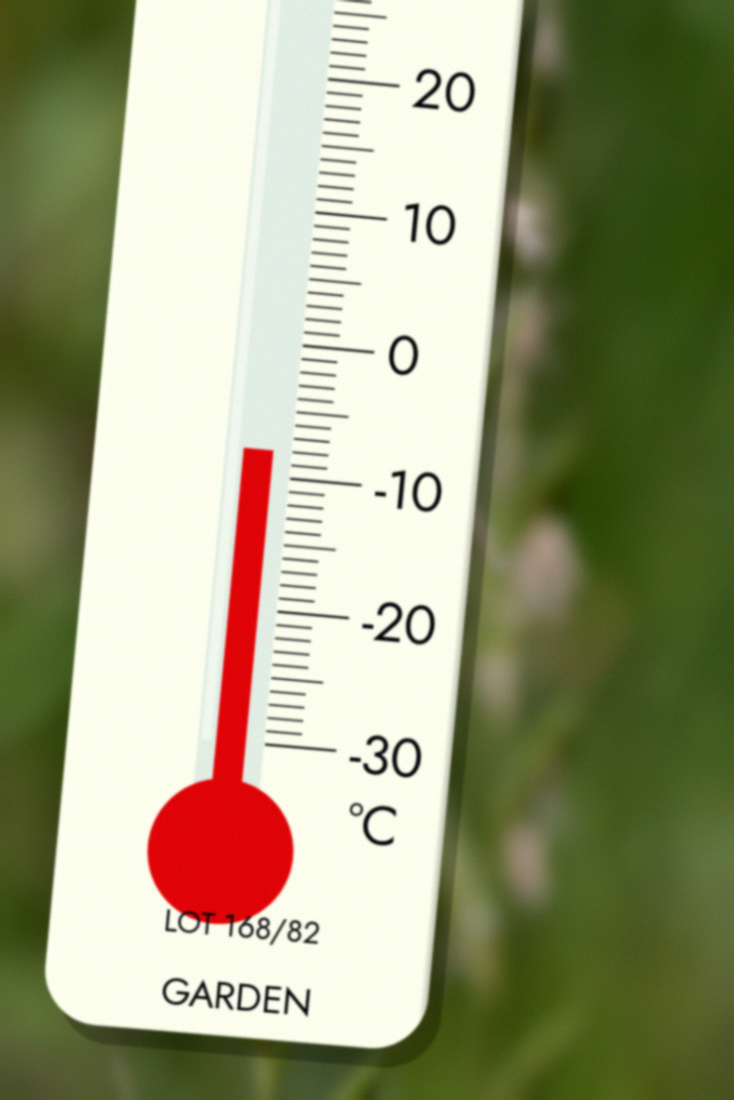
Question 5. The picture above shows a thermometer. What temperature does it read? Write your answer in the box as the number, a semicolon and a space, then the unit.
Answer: -8; °C
